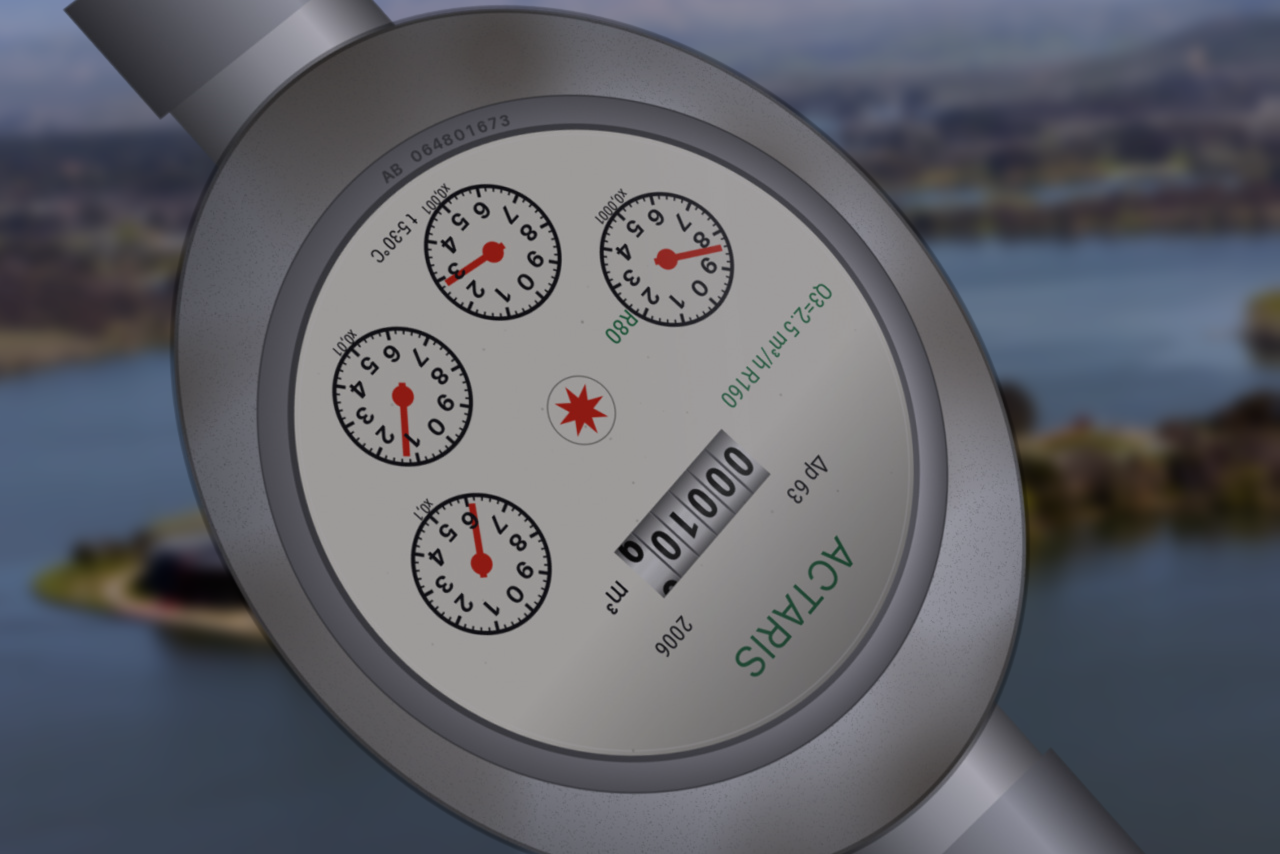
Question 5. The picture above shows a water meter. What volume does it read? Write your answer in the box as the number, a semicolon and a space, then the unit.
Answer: 108.6128; m³
